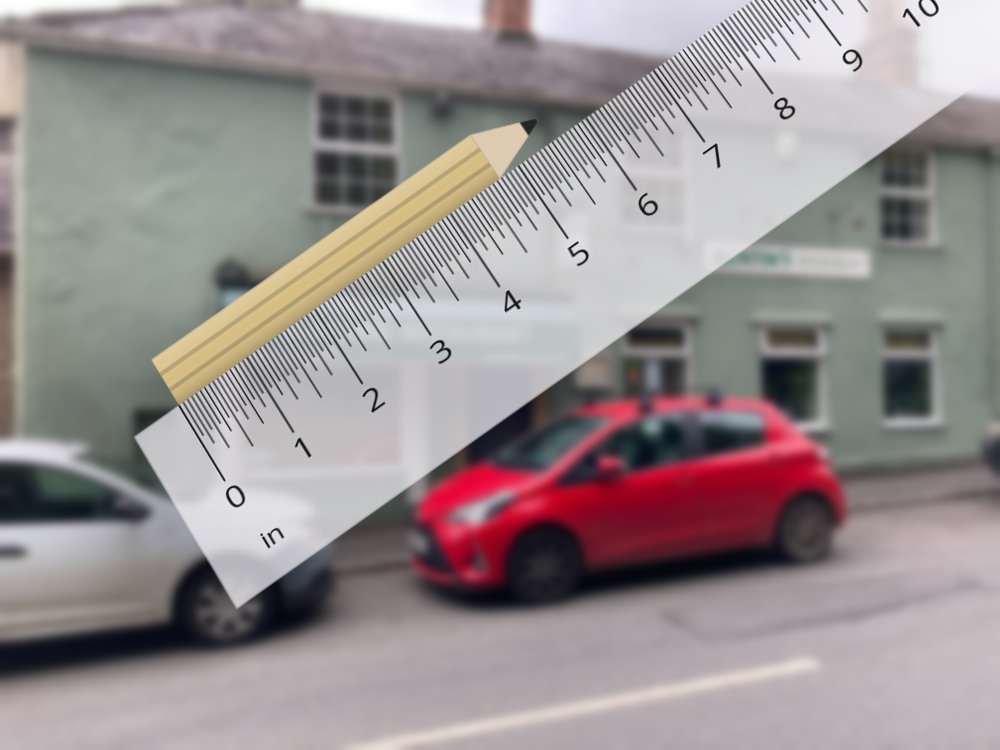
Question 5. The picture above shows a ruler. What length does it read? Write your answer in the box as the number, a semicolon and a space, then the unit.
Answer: 5.5; in
